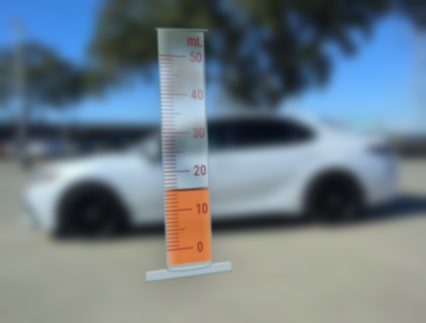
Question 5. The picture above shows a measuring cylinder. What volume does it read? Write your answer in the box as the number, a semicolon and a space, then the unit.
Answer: 15; mL
